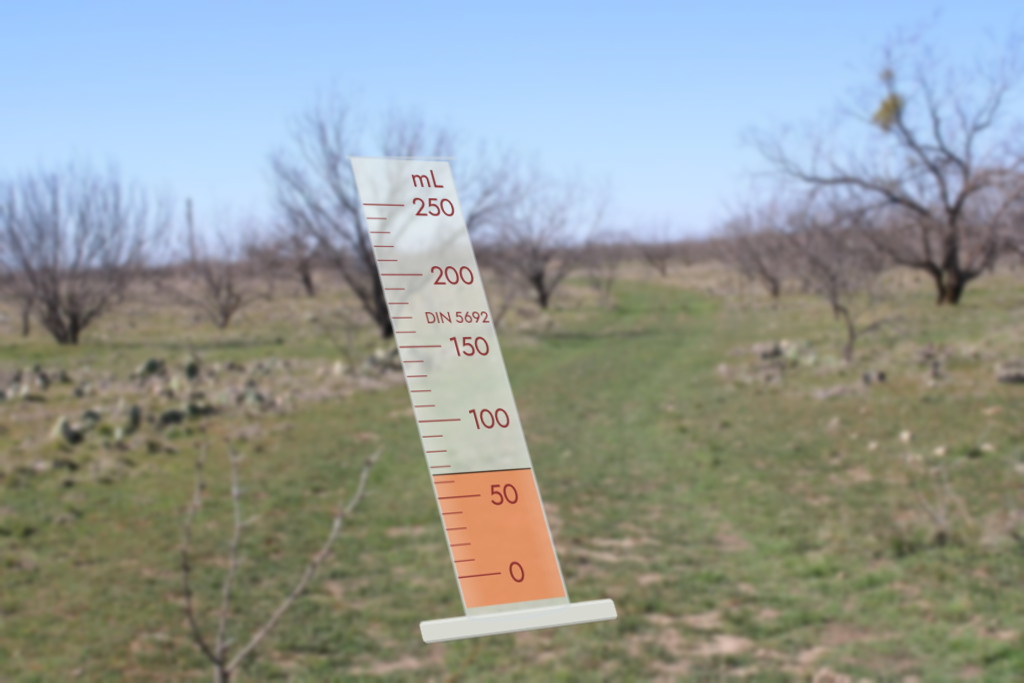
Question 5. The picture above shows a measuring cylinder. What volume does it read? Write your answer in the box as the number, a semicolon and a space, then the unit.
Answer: 65; mL
